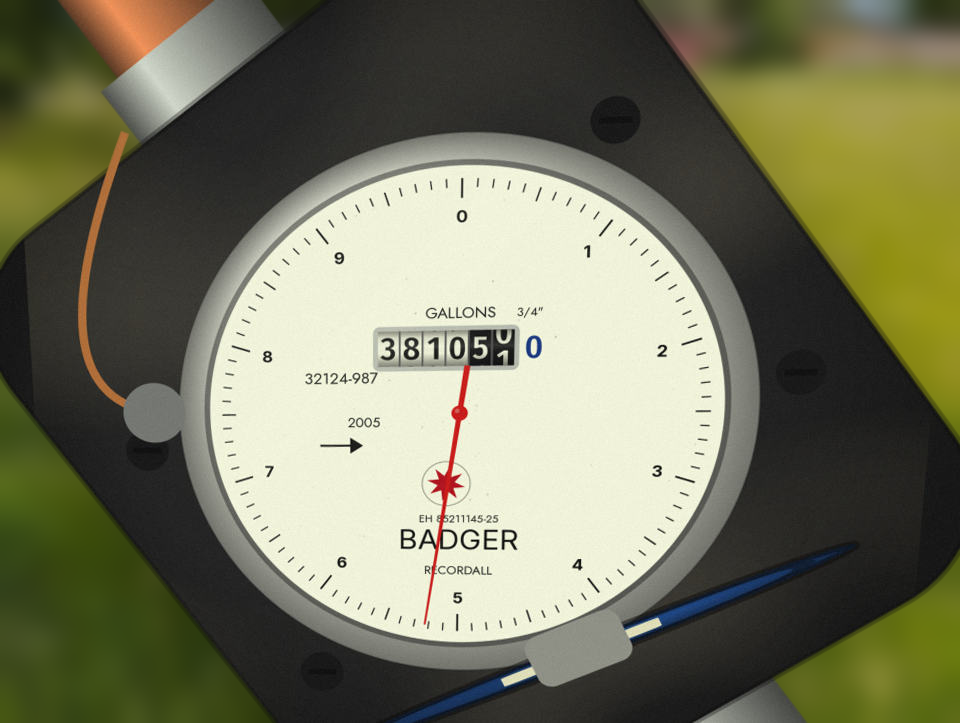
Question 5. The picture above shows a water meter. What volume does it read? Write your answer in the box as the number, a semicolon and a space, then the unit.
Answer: 3810505.2; gal
